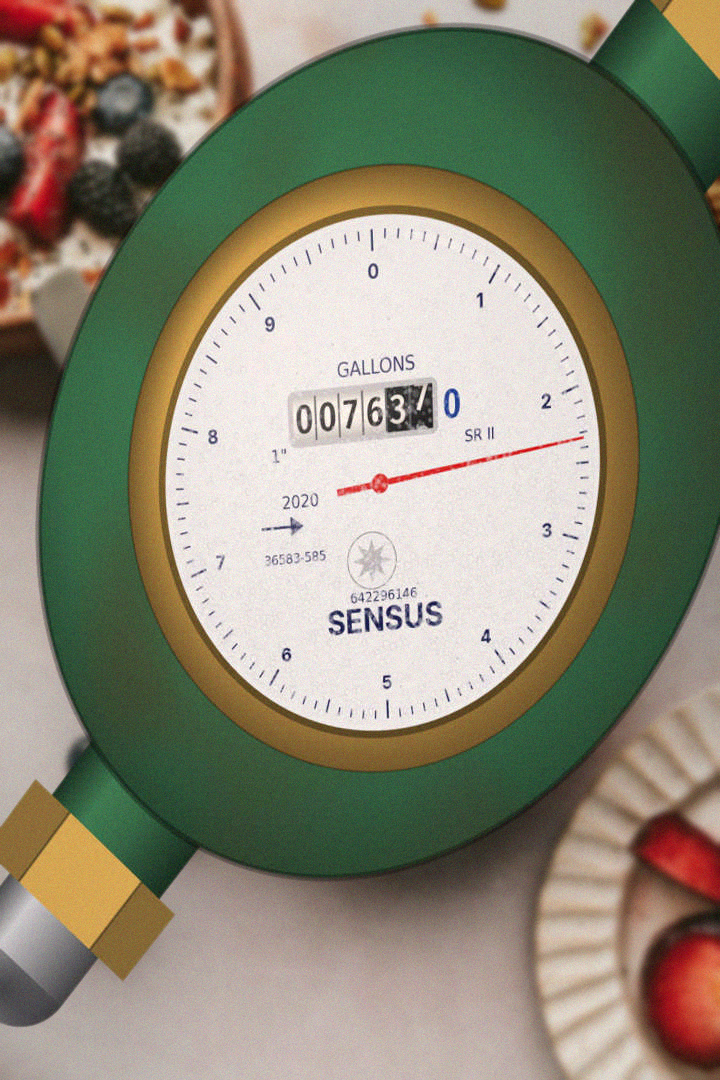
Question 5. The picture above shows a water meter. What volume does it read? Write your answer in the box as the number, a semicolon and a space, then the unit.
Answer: 76372.3; gal
